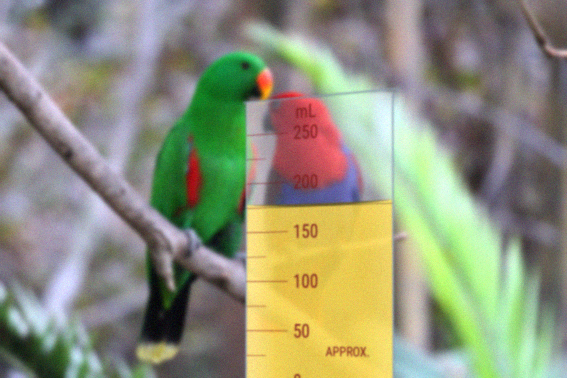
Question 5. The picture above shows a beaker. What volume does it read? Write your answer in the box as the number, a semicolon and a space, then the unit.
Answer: 175; mL
